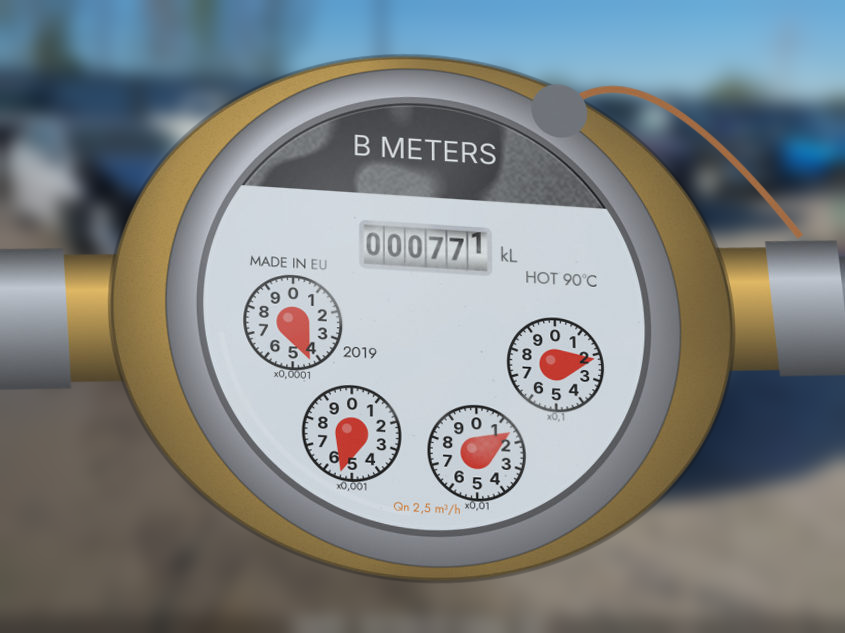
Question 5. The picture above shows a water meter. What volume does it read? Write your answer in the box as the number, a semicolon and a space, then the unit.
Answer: 771.2154; kL
